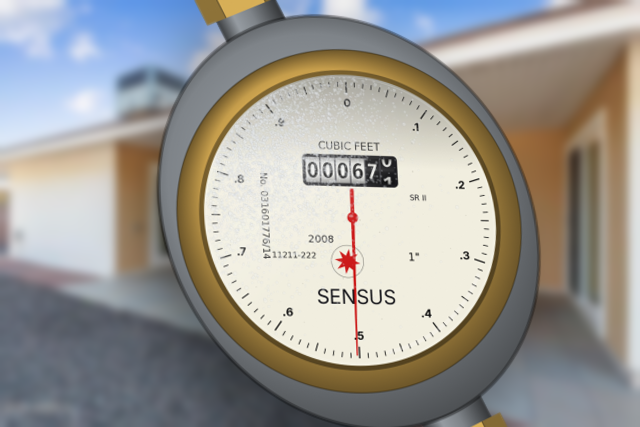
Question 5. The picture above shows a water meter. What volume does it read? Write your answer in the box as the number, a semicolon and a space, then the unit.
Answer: 670.50; ft³
